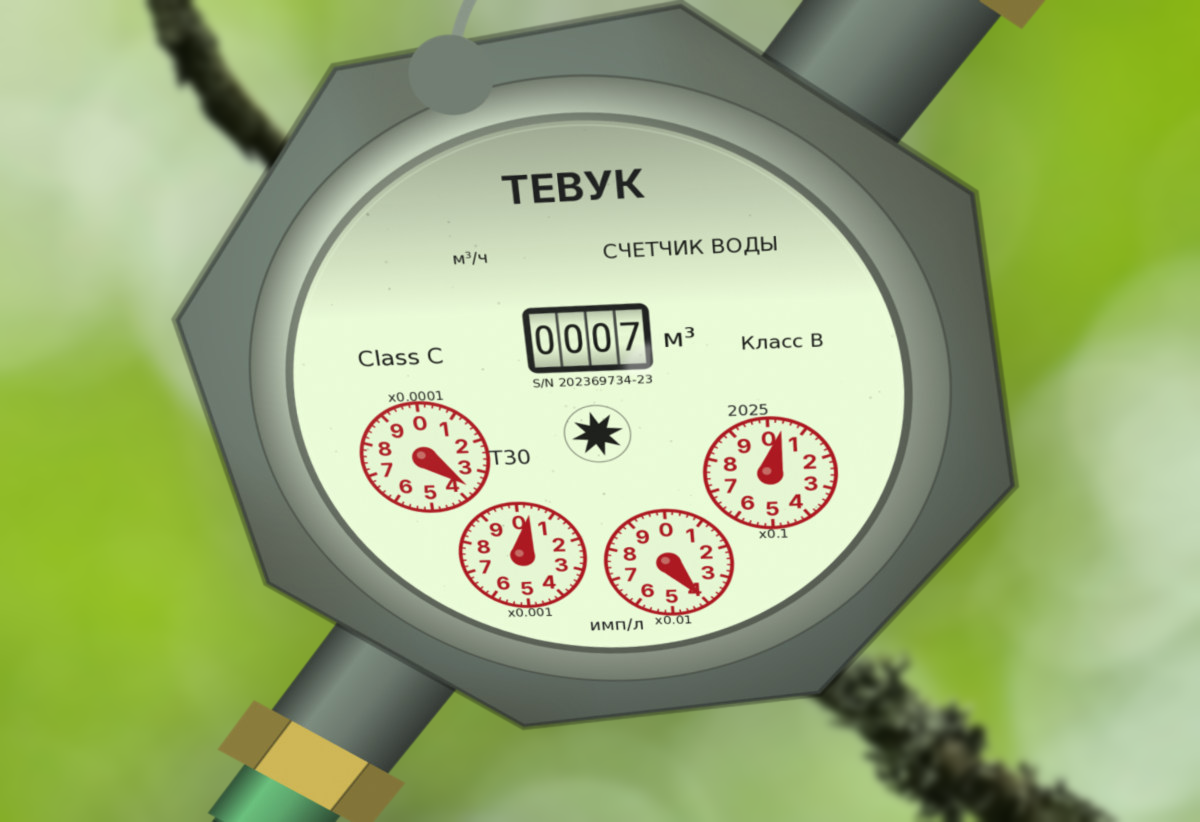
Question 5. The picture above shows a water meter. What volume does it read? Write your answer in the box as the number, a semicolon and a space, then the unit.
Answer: 7.0403; m³
